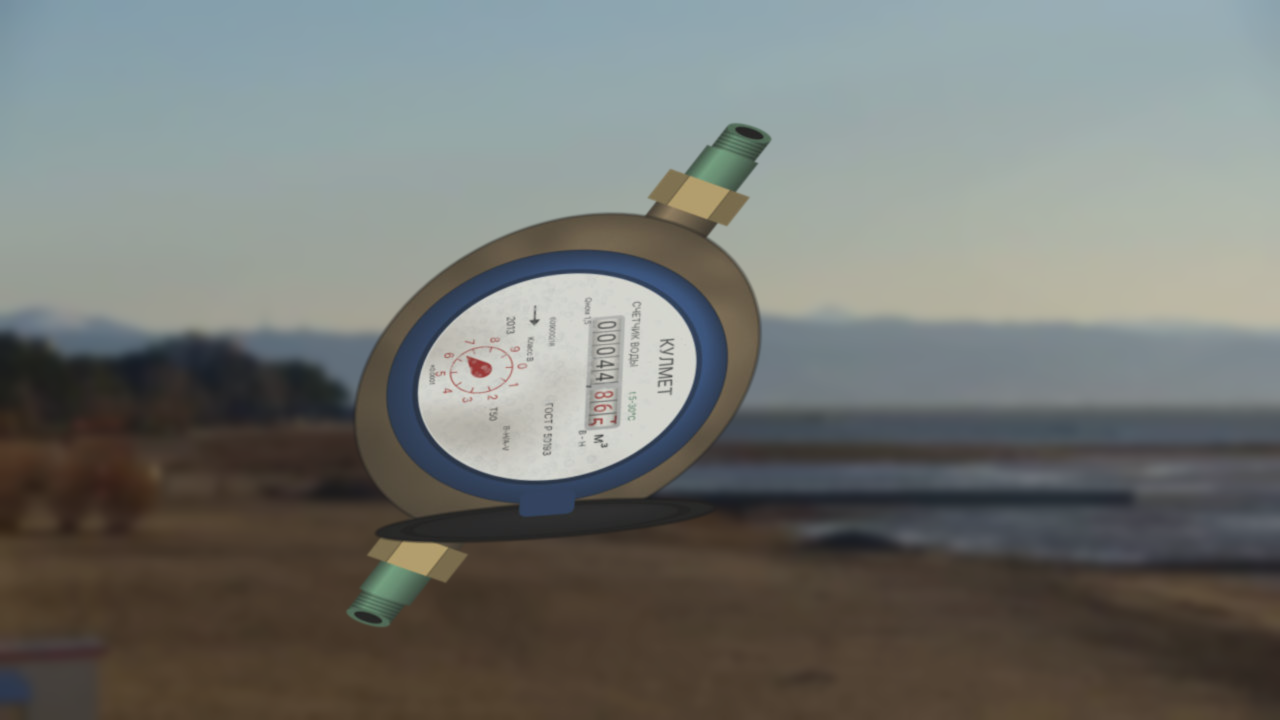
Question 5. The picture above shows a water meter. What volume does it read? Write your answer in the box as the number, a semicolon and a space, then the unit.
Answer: 44.8646; m³
